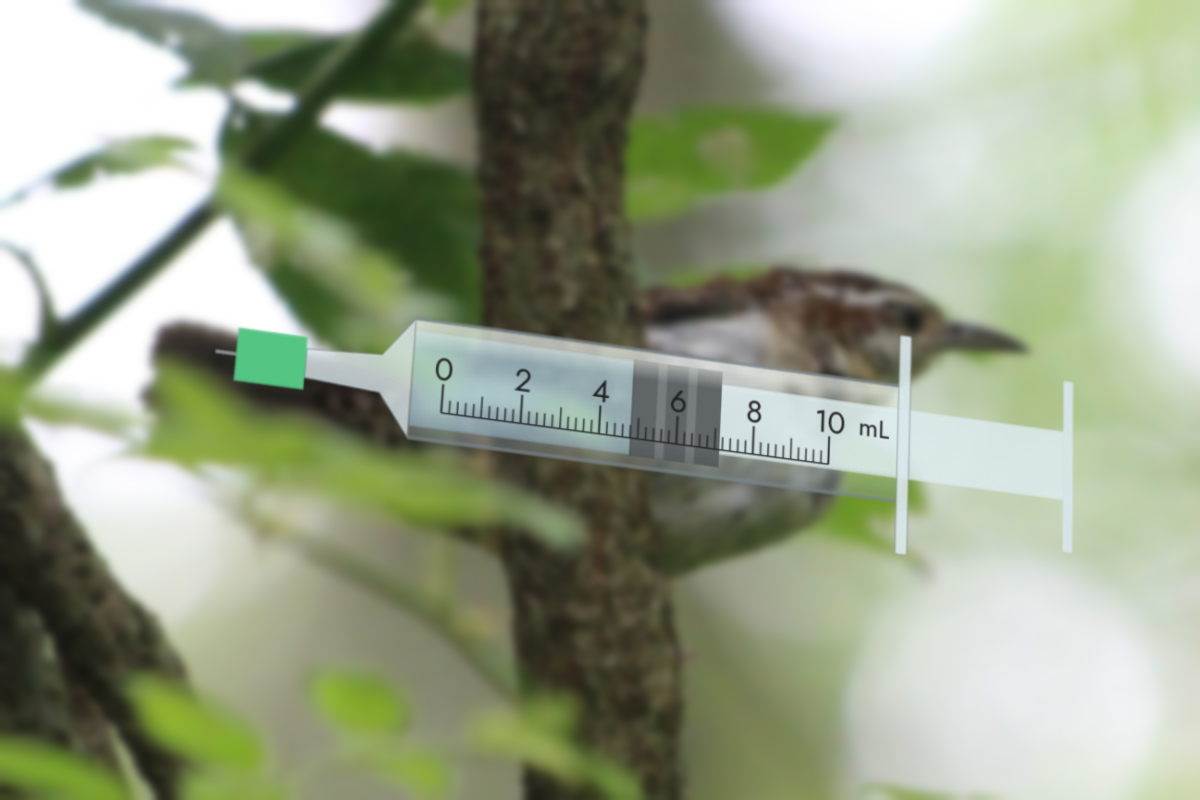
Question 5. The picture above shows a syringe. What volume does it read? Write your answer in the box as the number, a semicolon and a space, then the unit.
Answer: 4.8; mL
